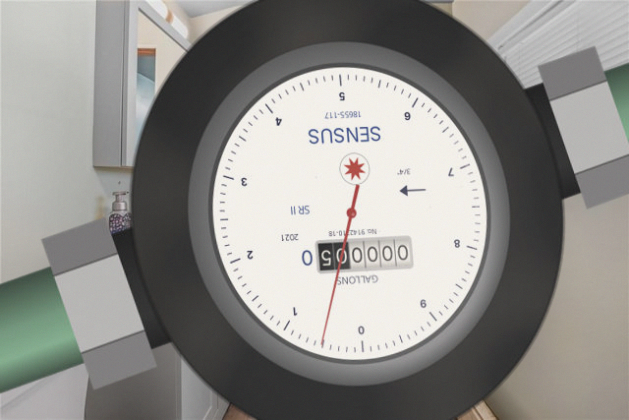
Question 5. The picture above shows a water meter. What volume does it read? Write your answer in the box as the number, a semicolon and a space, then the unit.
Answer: 50.5; gal
